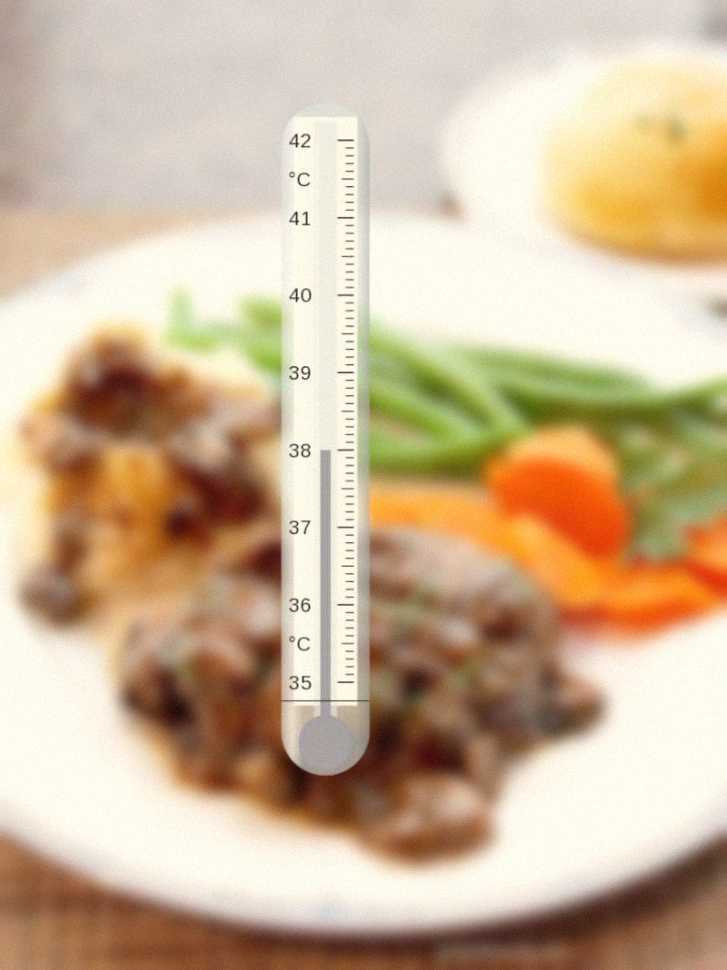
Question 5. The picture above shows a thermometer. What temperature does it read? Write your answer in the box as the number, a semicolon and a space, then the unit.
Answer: 38; °C
